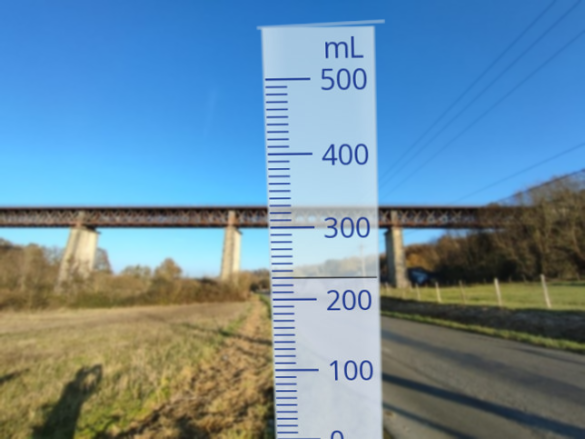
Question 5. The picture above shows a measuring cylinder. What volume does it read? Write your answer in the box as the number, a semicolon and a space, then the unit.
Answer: 230; mL
